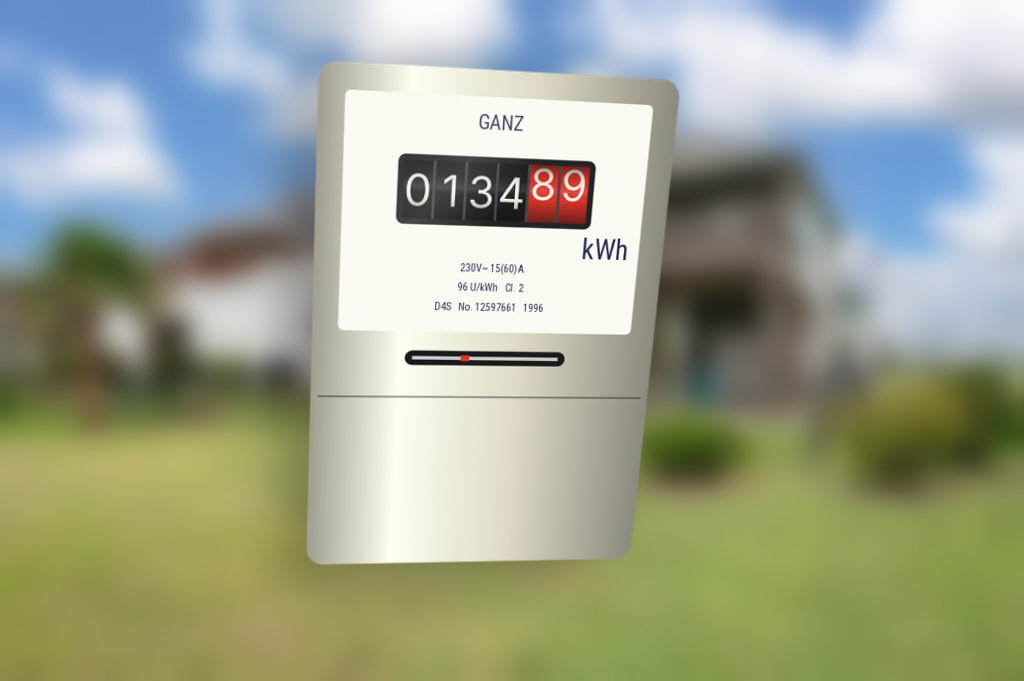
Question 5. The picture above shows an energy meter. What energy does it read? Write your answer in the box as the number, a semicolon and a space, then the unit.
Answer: 134.89; kWh
